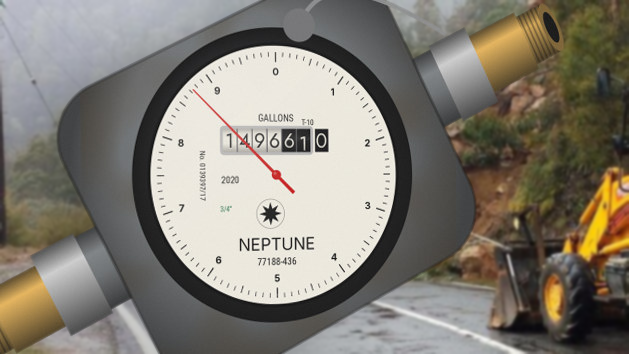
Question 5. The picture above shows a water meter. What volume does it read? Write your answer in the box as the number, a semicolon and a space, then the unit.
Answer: 1496608.7; gal
